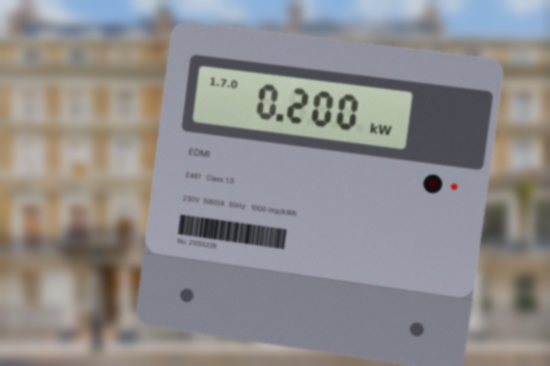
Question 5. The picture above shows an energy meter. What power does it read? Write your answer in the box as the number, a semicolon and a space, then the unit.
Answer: 0.200; kW
